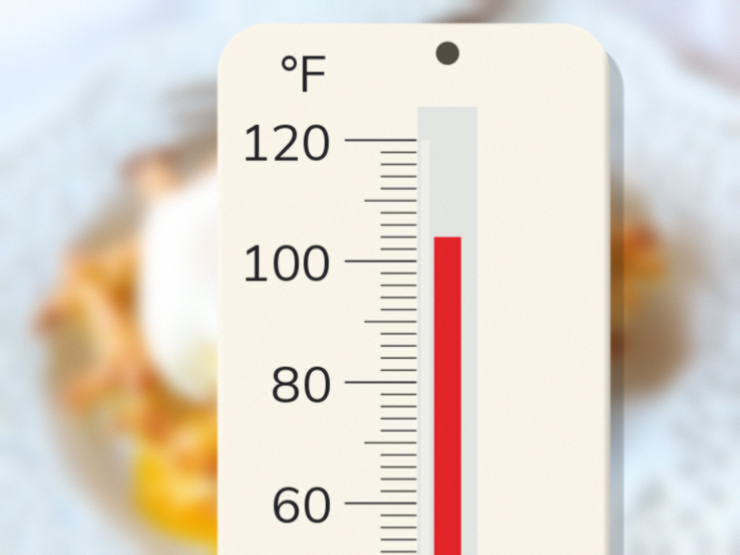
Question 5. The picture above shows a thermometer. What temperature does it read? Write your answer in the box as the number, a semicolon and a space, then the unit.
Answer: 104; °F
